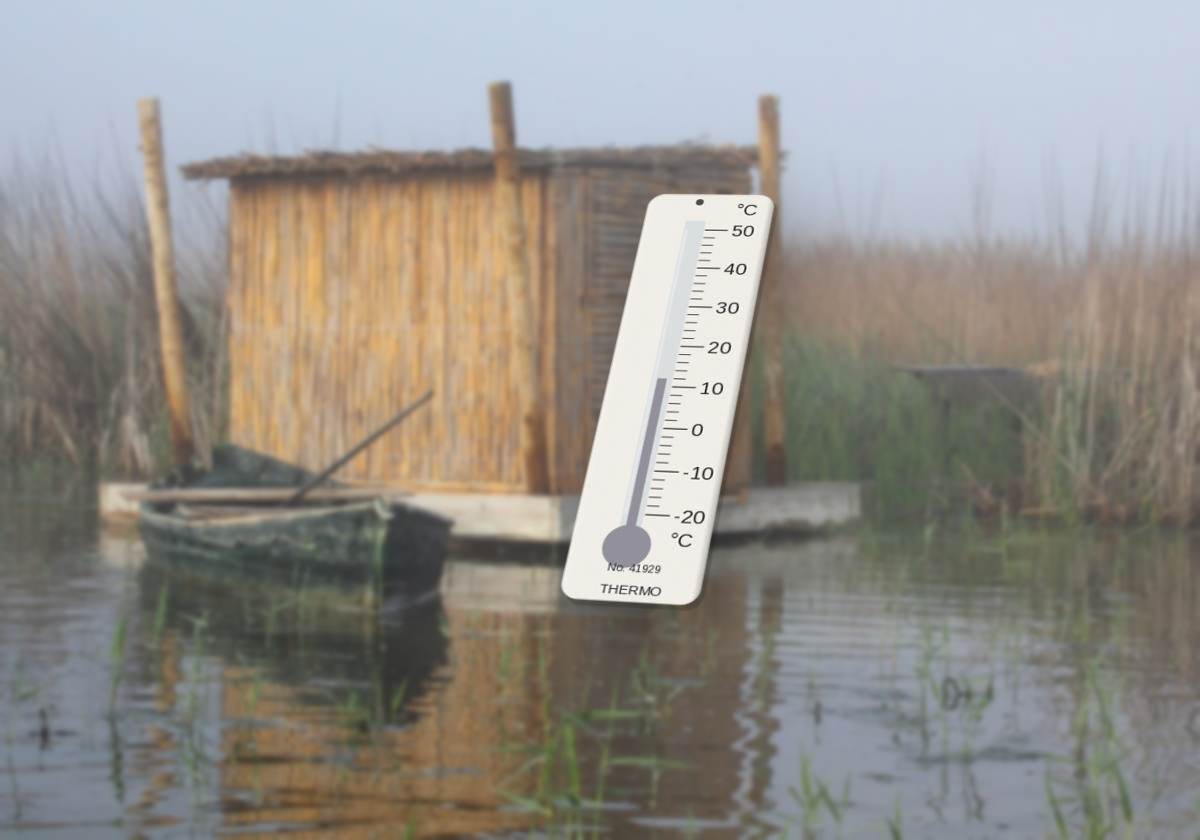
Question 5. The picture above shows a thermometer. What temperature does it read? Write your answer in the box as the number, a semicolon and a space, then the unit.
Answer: 12; °C
